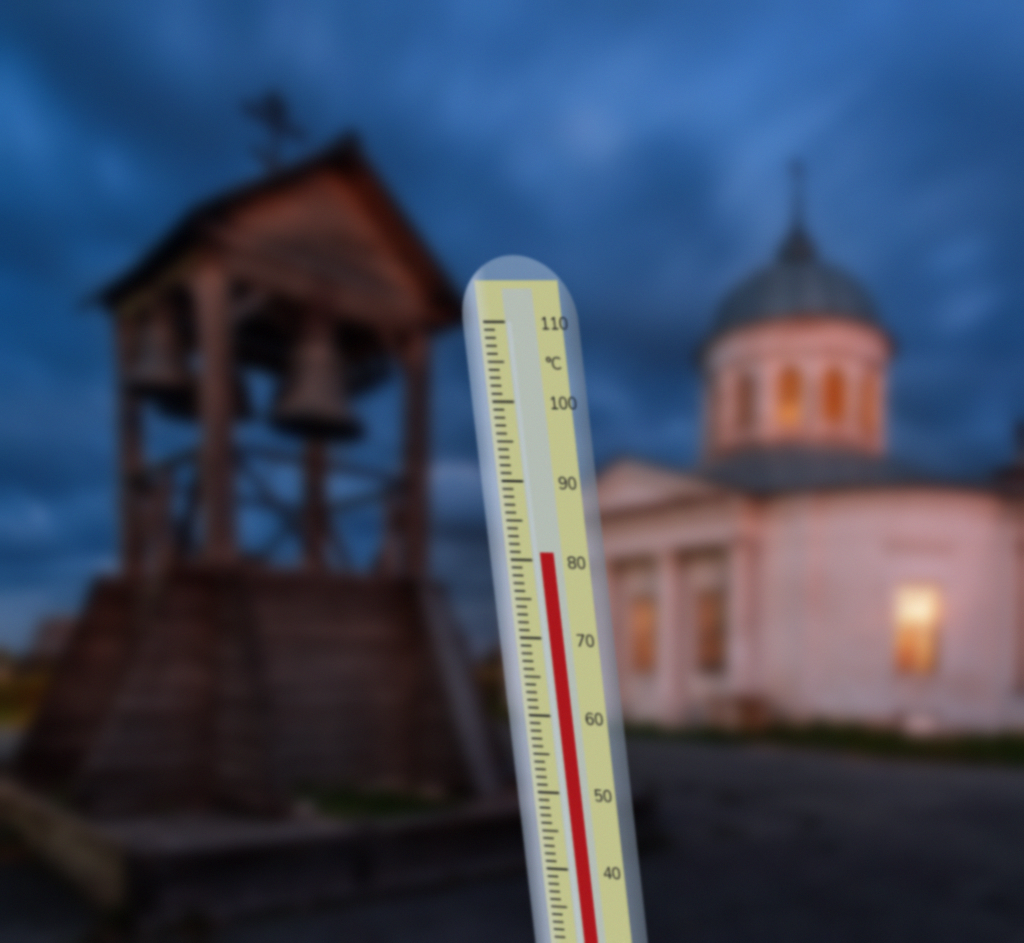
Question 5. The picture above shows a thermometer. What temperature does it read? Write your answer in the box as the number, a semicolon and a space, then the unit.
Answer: 81; °C
